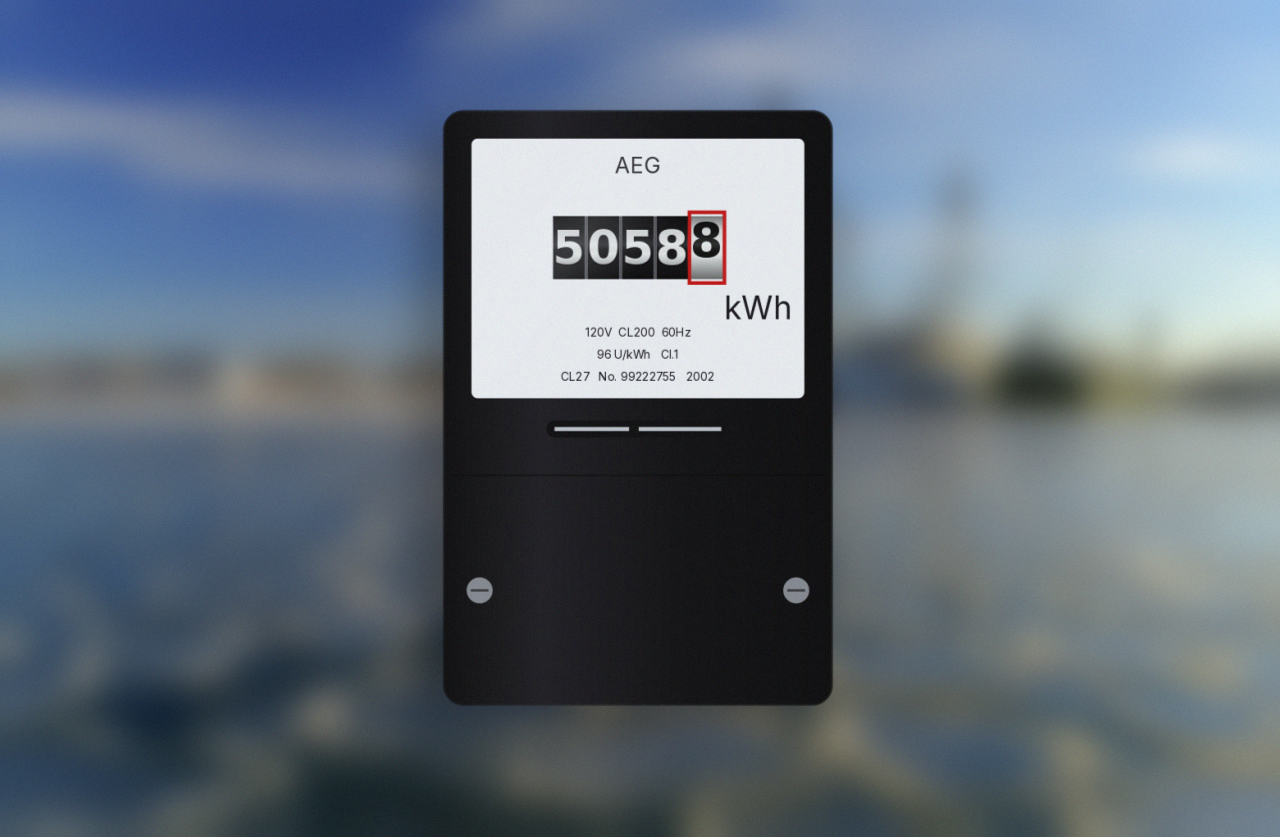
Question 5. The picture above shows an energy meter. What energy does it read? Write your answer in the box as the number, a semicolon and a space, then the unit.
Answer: 5058.8; kWh
